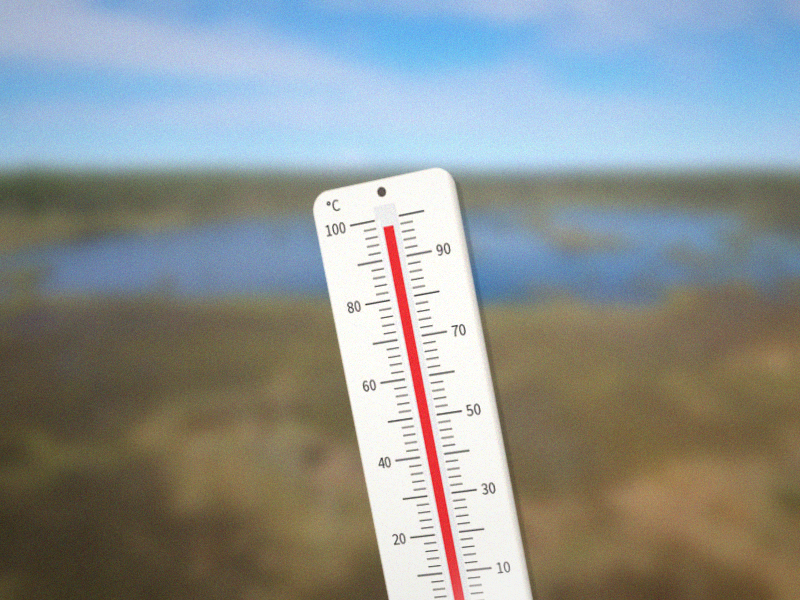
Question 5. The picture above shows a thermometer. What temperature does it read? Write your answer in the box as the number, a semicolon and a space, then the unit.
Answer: 98; °C
